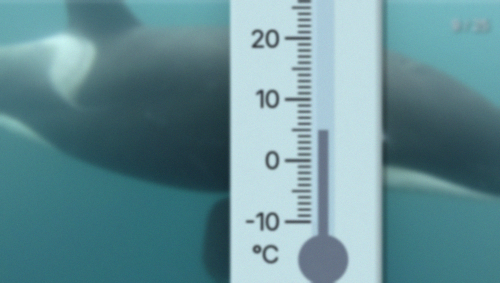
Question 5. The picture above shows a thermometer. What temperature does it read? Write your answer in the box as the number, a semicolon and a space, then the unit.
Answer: 5; °C
